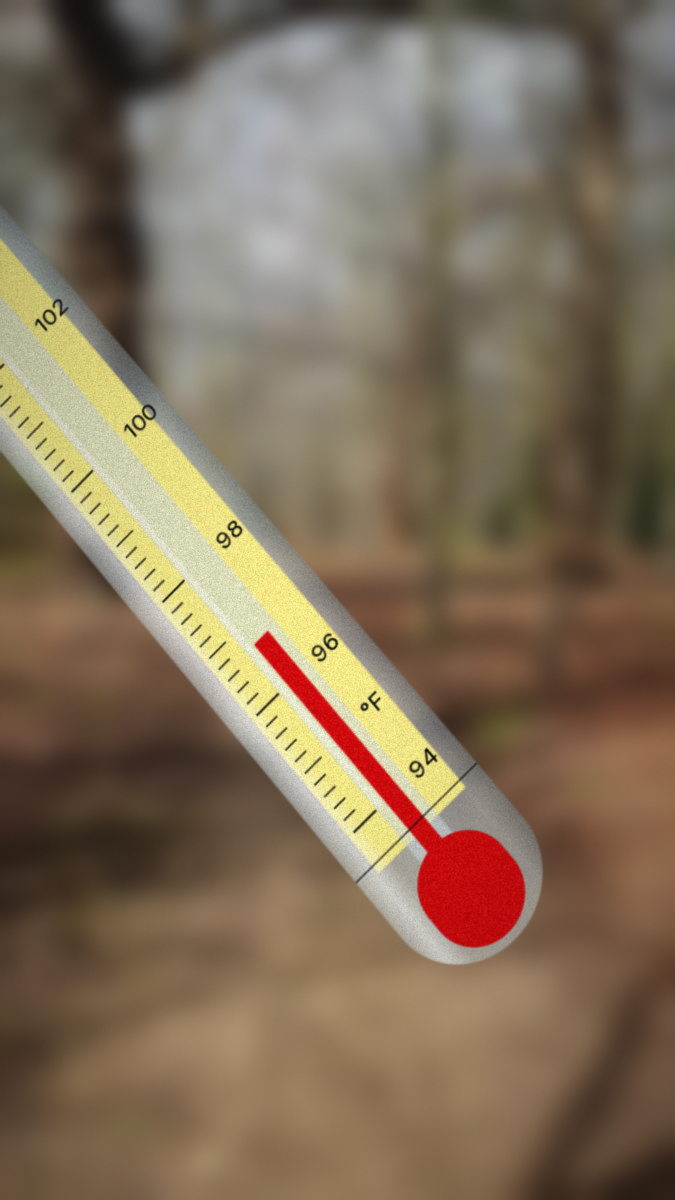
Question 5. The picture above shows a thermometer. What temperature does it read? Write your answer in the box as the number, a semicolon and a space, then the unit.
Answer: 96.7; °F
